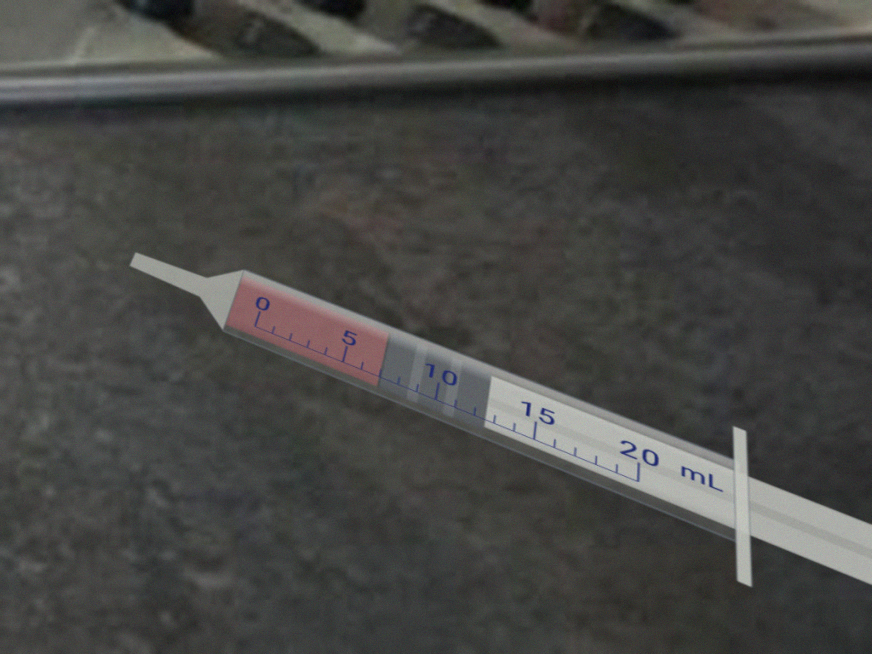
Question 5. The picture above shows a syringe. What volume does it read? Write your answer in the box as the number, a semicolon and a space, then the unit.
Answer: 7; mL
